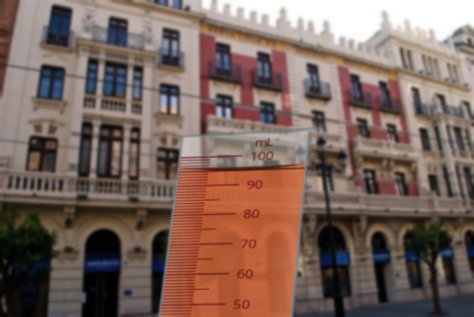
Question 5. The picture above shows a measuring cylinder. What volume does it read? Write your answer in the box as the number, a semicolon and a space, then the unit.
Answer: 95; mL
